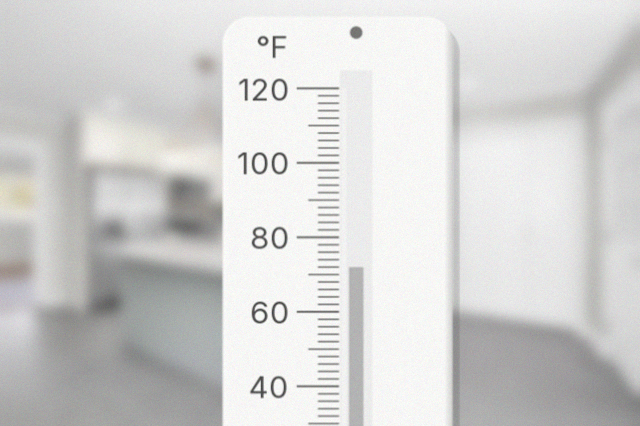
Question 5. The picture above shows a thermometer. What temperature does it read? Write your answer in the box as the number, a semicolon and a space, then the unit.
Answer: 72; °F
